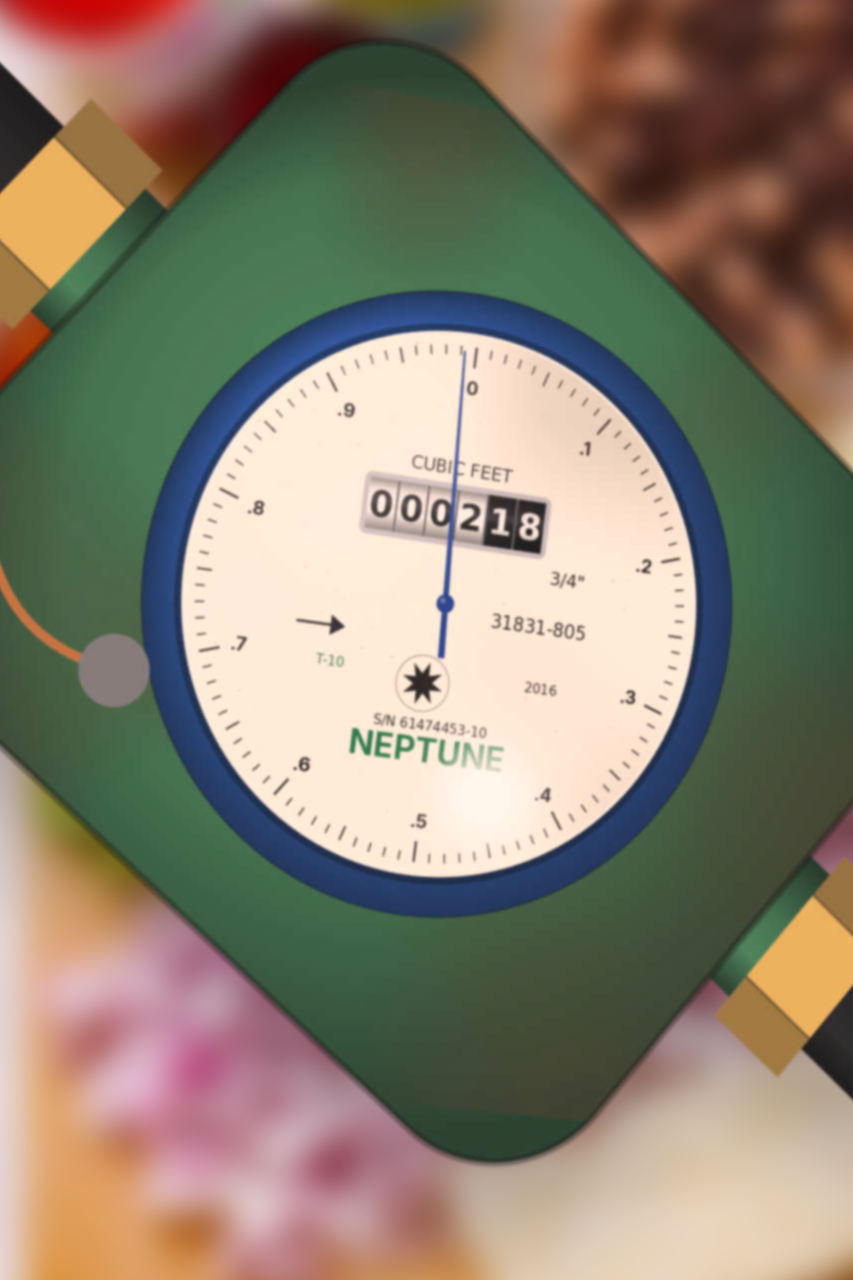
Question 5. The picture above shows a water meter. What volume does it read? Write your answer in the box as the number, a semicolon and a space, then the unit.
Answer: 217.99; ft³
